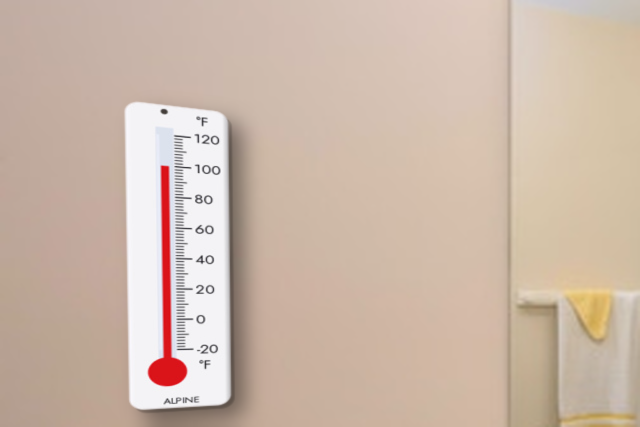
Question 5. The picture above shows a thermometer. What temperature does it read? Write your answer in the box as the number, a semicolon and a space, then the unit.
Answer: 100; °F
